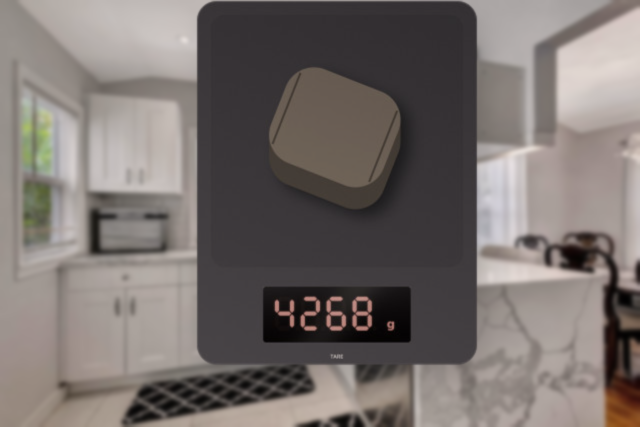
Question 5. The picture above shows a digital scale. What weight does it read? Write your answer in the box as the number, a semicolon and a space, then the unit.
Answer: 4268; g
